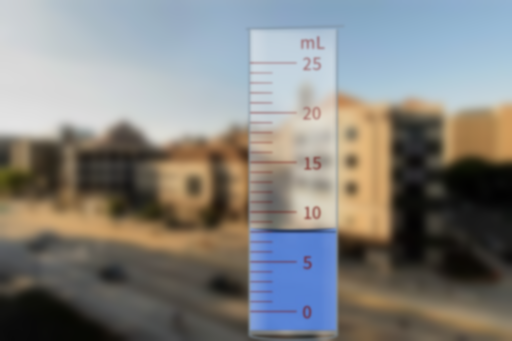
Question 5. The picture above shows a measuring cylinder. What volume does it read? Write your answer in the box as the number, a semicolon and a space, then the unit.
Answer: 8; mL
